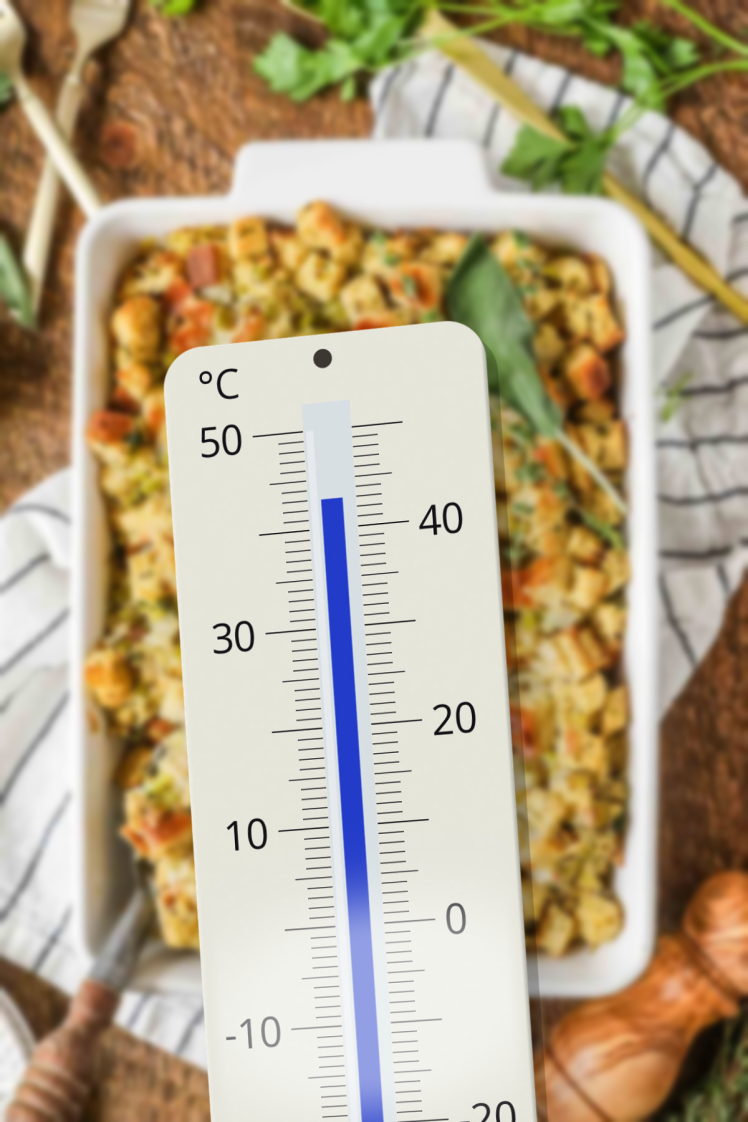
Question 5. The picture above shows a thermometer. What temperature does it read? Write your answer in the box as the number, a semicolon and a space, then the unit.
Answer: 43; °C
